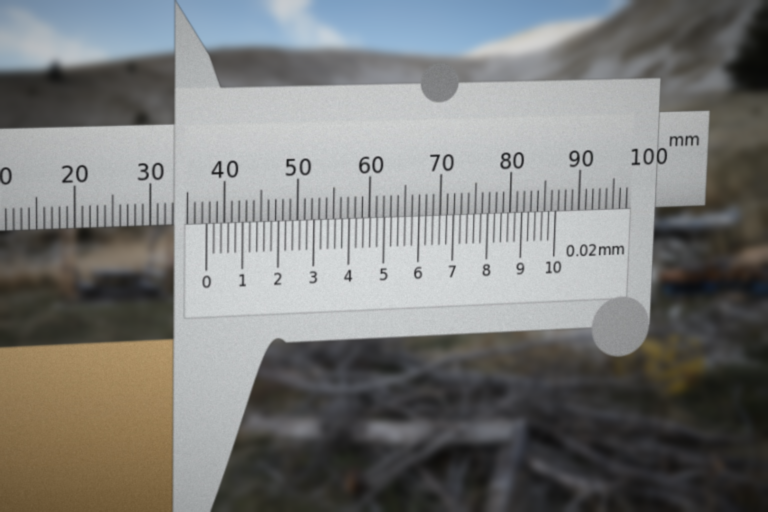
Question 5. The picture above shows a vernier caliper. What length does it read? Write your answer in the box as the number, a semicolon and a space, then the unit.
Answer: 37.6; mm
